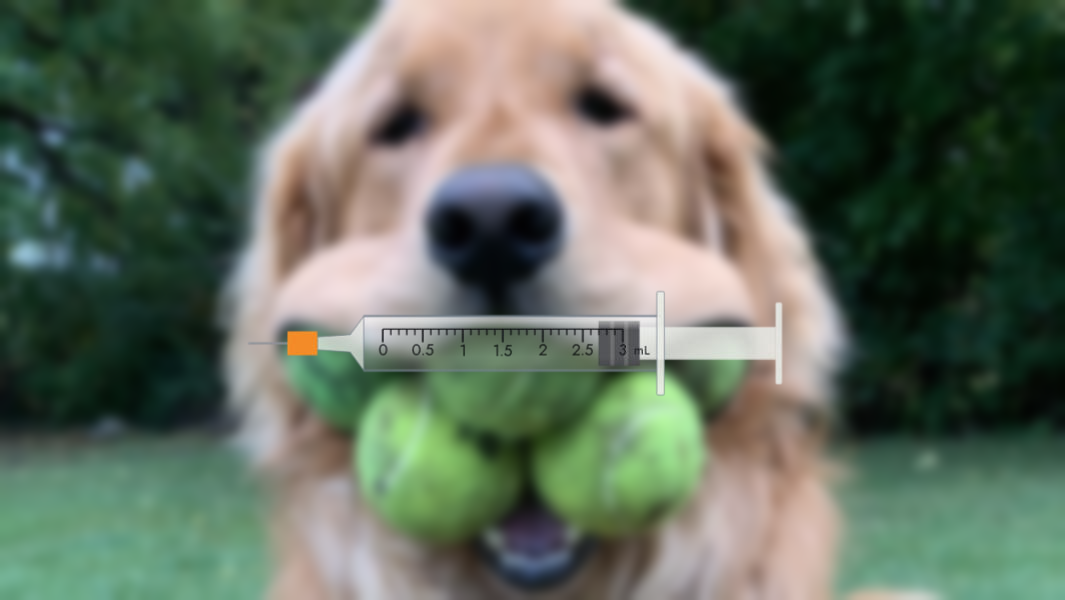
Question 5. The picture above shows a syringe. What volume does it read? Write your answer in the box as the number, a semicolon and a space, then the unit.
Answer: 2.7; mL
